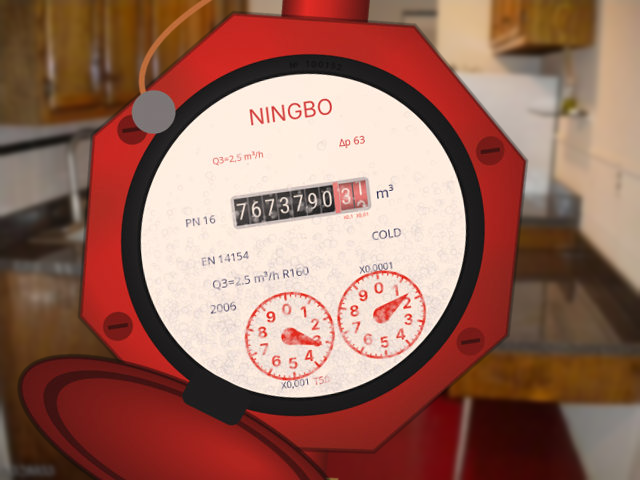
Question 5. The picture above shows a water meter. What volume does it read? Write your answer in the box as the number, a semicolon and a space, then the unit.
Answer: 7673790.3131; m³
